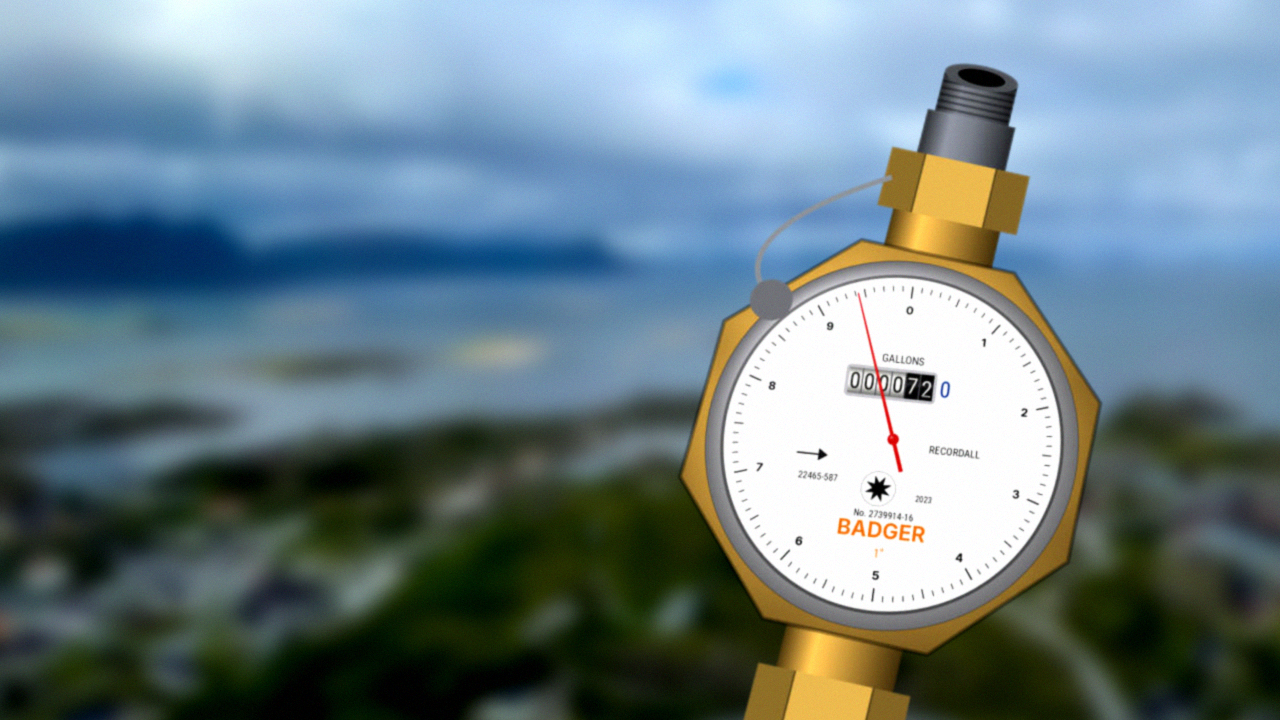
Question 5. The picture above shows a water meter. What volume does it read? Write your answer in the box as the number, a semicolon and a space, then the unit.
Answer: 719.4; gal
